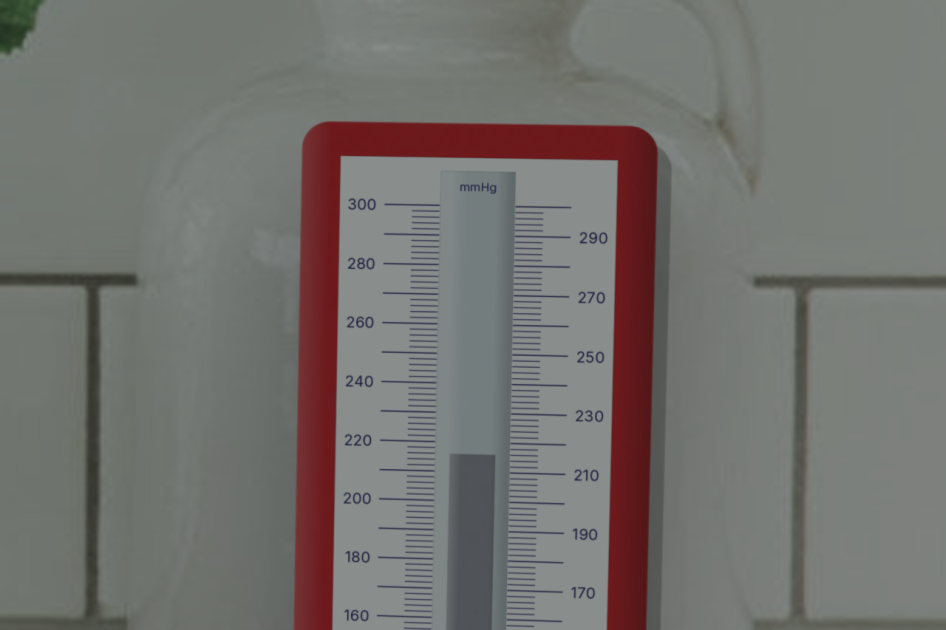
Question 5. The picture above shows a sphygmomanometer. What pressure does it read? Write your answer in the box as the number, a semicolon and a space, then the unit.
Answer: 216; mmHg
